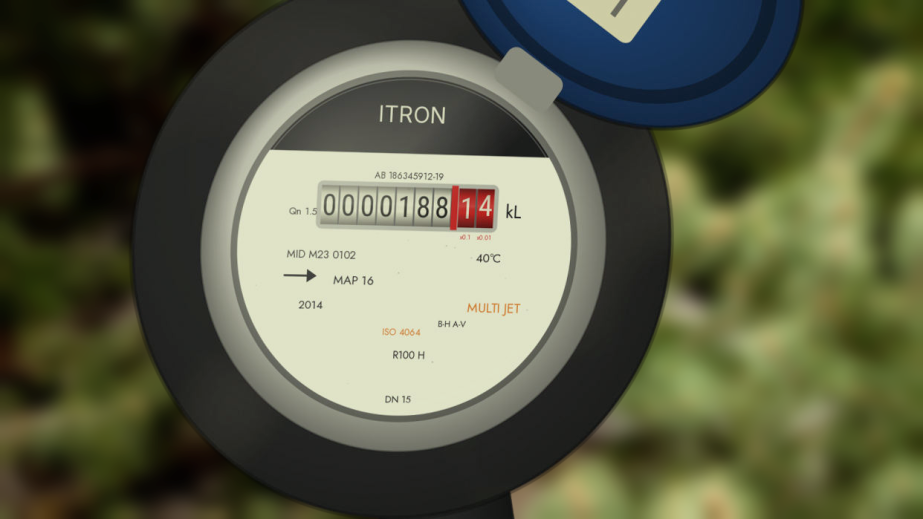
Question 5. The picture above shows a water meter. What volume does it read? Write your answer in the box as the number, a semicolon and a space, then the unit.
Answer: 188.14; kL
